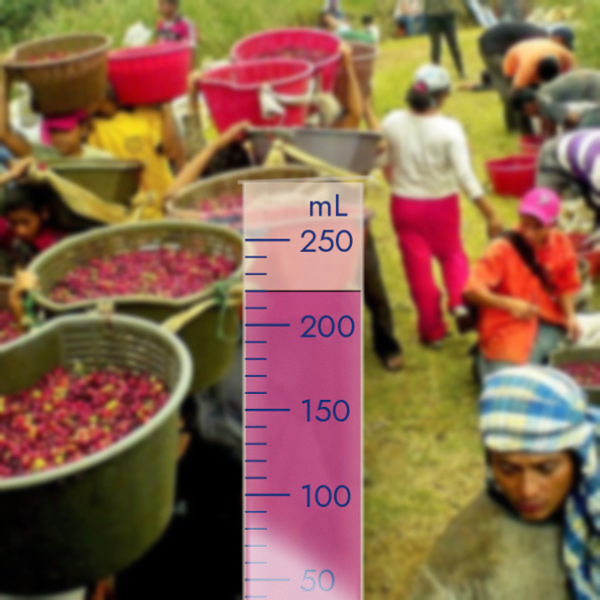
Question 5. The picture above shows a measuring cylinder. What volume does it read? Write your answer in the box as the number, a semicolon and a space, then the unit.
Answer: 220; mL
